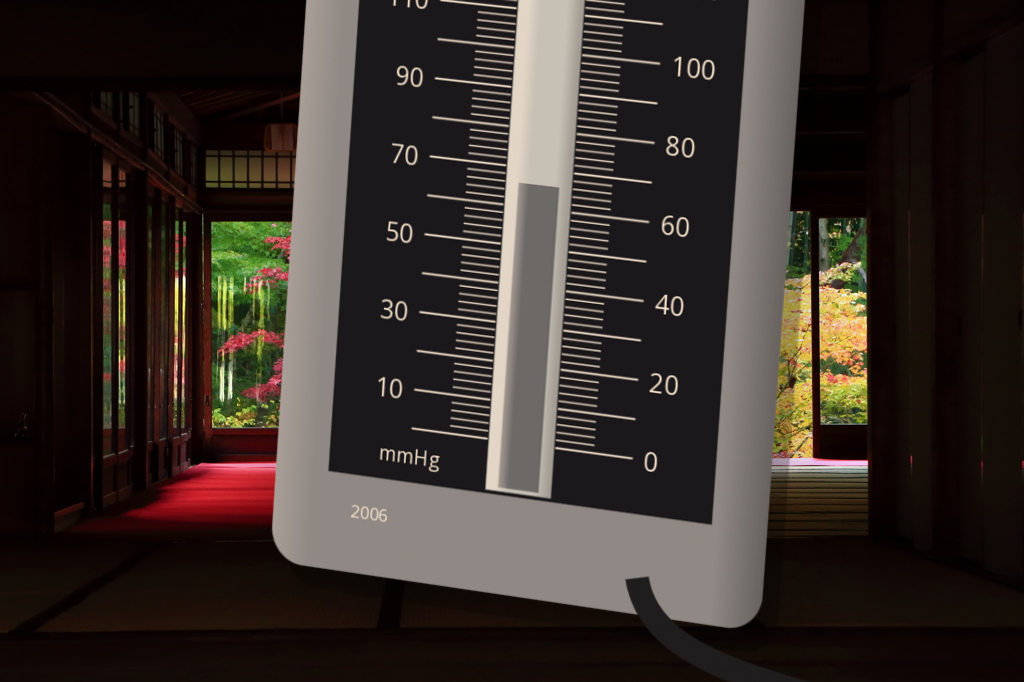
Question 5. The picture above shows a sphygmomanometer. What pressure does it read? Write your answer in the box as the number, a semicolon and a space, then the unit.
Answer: 66; mmHg
